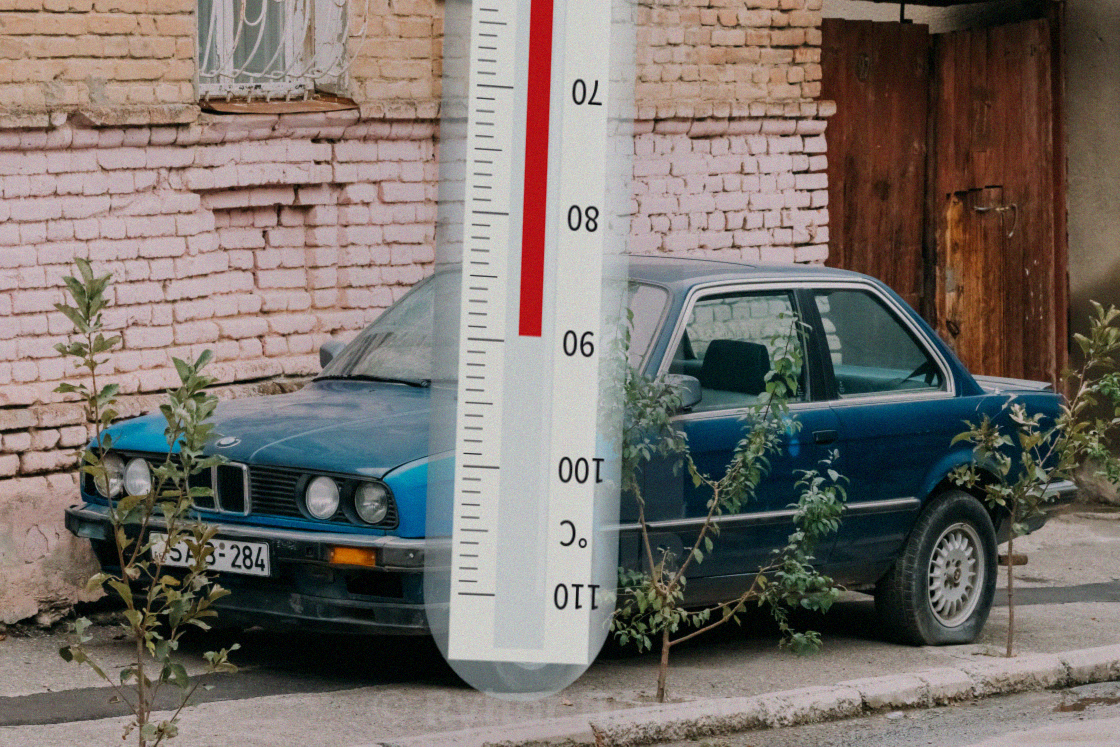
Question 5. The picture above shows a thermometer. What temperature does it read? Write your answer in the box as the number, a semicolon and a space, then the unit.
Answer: 89.5; °C
